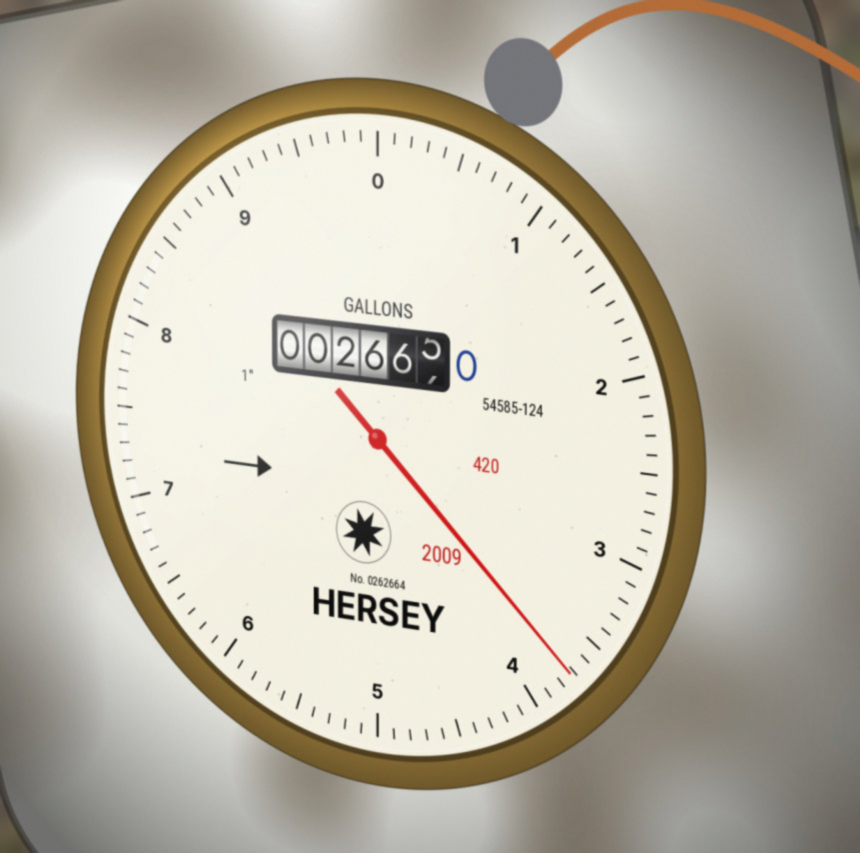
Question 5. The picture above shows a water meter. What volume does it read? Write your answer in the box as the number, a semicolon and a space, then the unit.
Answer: 26653.7; gal
